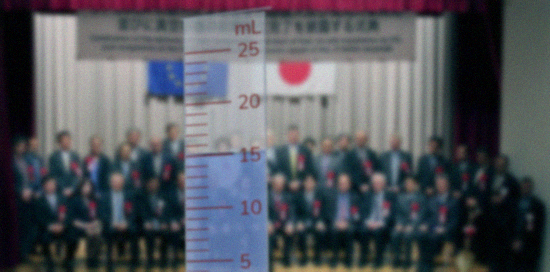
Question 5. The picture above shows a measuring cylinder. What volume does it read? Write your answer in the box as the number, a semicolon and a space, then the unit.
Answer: 15; mL
